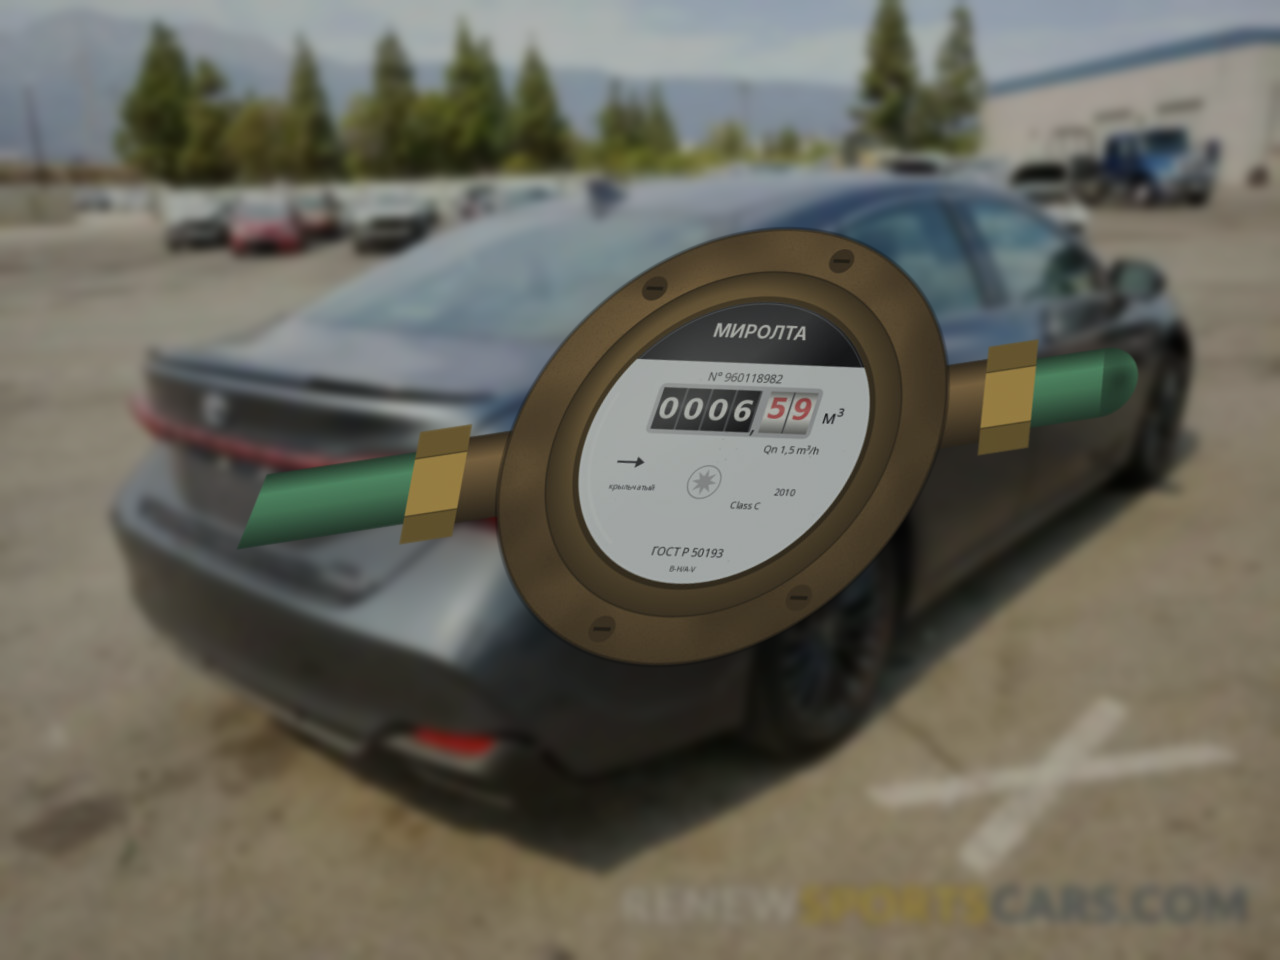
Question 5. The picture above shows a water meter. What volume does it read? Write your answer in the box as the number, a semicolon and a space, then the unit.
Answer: 6.59; m³
